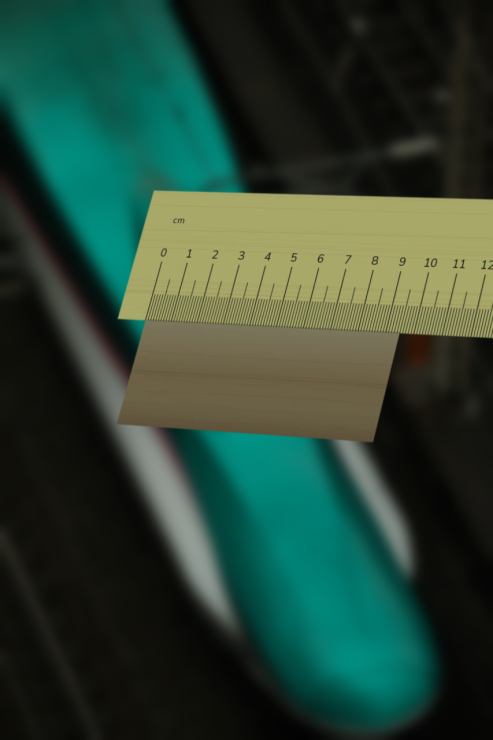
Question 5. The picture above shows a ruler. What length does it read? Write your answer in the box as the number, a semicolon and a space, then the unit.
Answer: 9.5; cm
